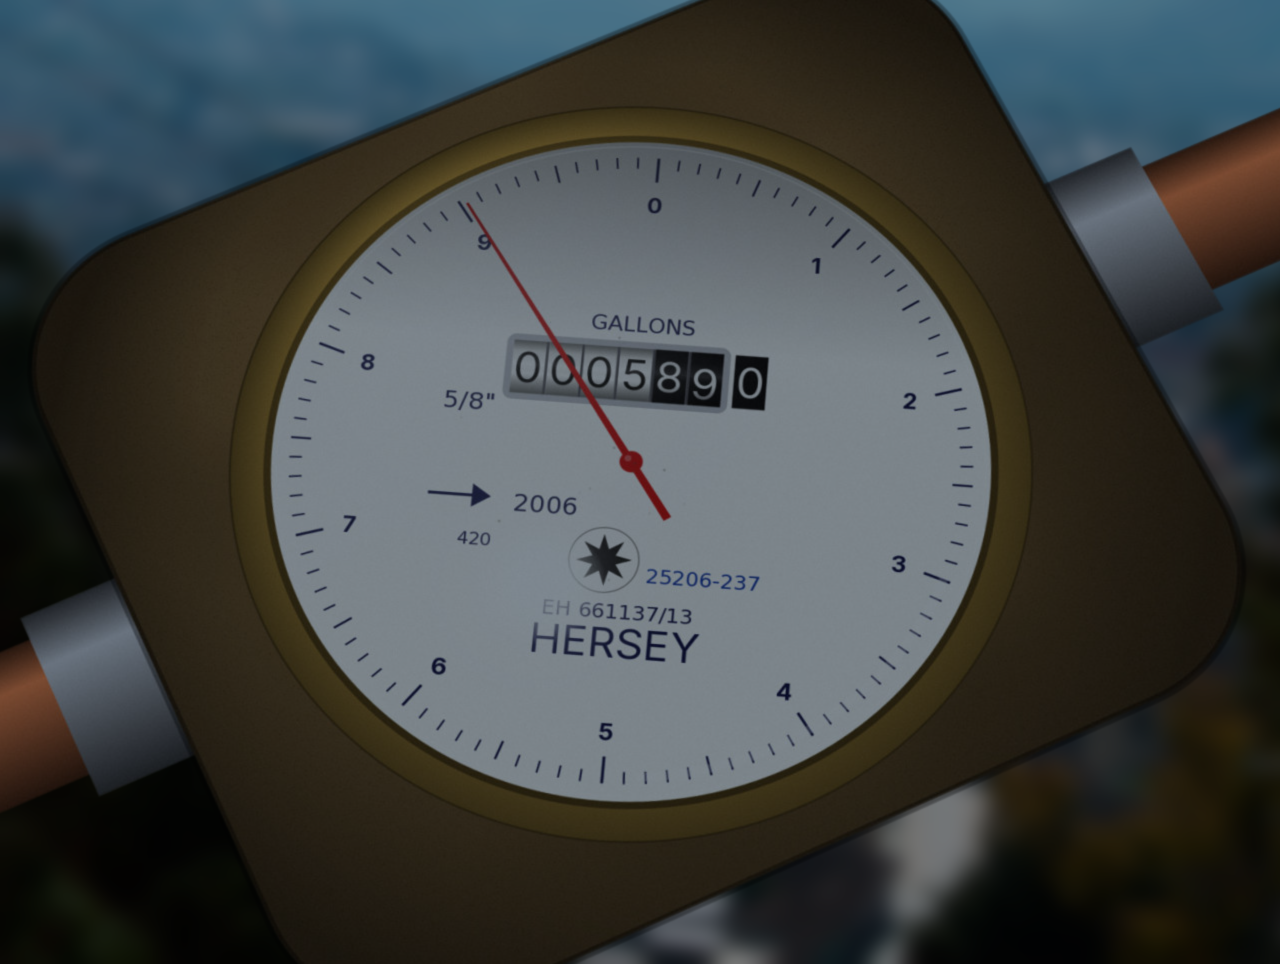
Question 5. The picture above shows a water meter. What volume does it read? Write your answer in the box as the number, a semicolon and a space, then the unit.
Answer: 5889.0; gal
